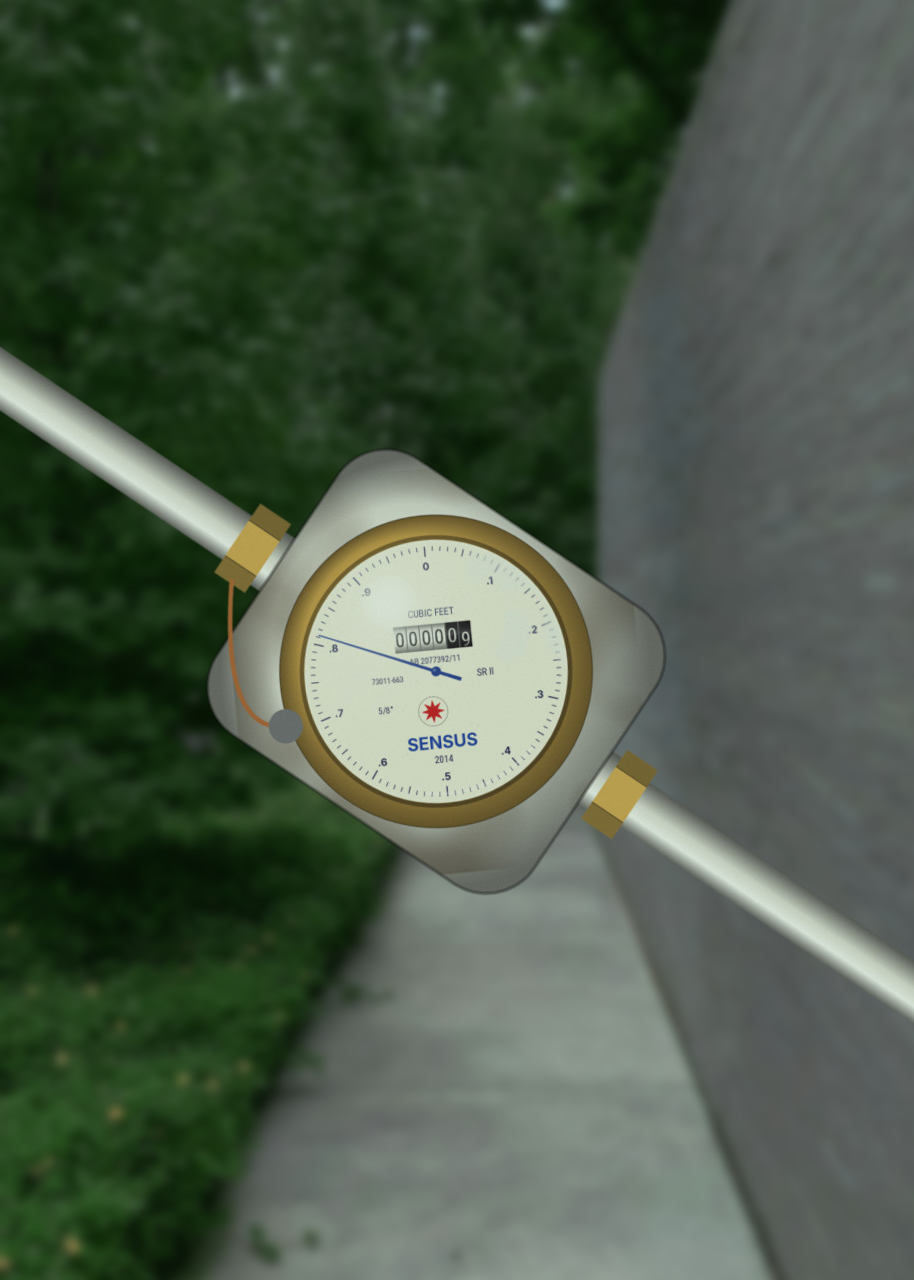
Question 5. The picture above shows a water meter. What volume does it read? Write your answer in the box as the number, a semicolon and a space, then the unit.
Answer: 8.81; ft³
